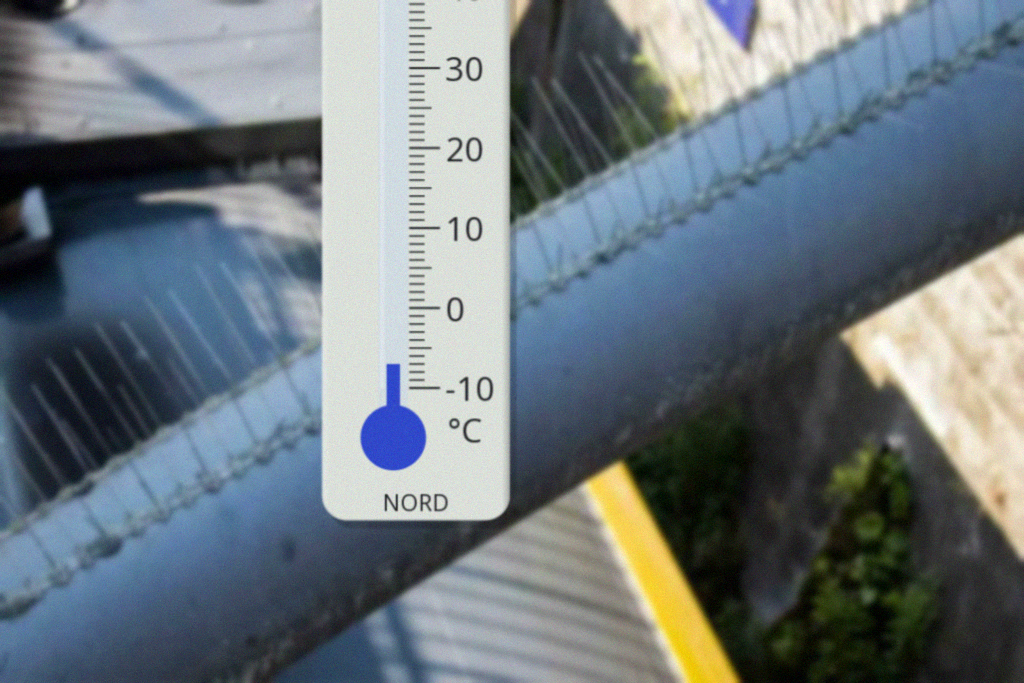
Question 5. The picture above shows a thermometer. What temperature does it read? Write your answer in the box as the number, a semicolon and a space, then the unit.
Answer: -7; °C
